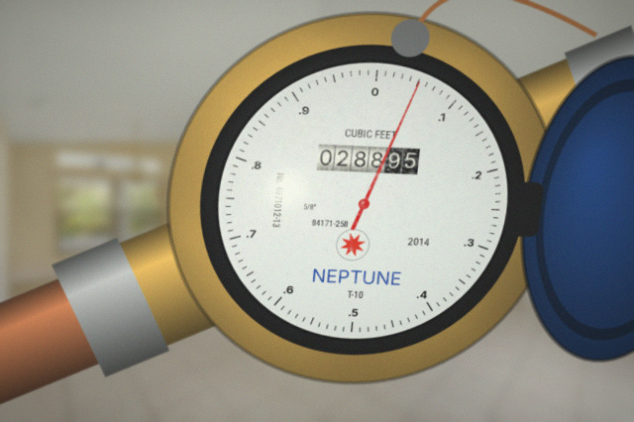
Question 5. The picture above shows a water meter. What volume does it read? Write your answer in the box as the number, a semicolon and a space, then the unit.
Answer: 28895.05; ft³
